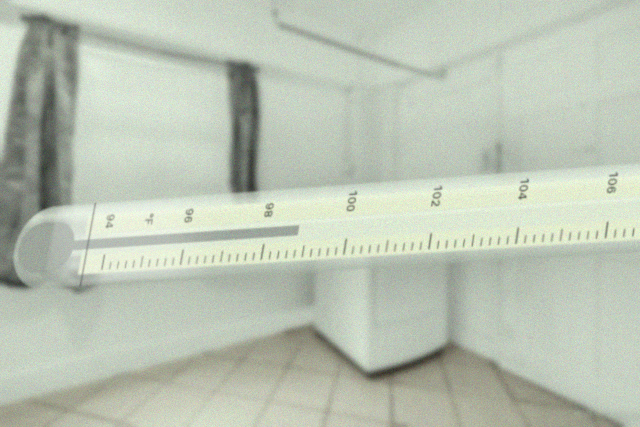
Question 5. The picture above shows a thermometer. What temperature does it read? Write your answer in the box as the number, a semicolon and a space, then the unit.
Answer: 98.8; °F
